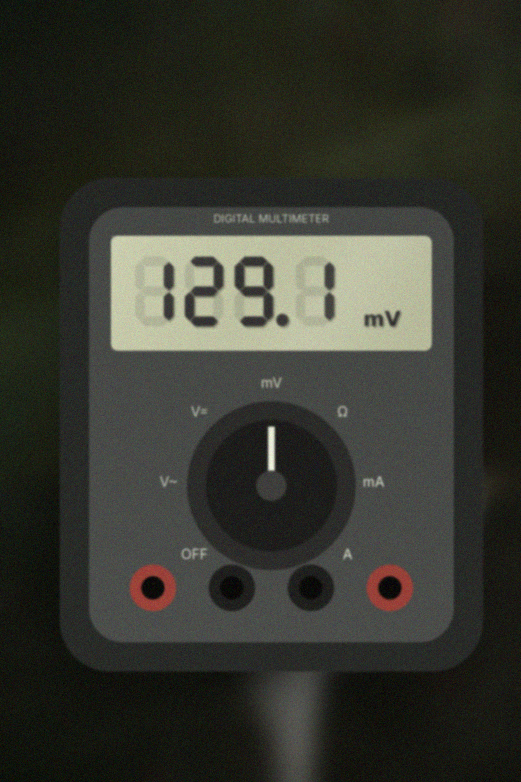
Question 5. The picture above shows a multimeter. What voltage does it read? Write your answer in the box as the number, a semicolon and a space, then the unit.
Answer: 129.1; mV
